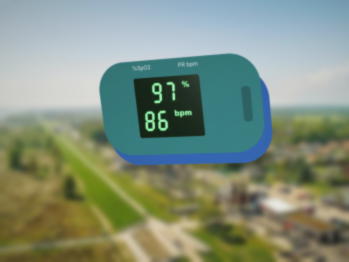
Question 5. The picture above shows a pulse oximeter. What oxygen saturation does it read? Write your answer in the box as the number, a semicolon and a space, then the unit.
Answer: 97; %
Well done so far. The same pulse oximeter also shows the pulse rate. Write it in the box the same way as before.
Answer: 86; bpm
